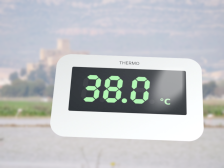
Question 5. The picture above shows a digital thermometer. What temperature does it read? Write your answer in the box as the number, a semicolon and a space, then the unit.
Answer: 38.0; °C
